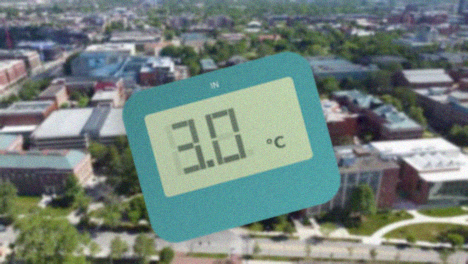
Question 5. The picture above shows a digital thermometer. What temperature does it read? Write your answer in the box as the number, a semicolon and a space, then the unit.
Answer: 3.0; °C
